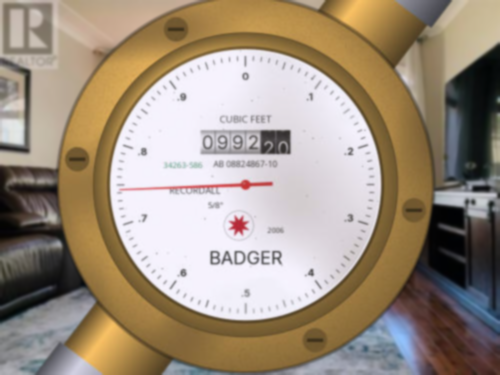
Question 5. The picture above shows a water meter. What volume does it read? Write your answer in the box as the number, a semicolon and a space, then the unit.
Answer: 99219.74; ft³
